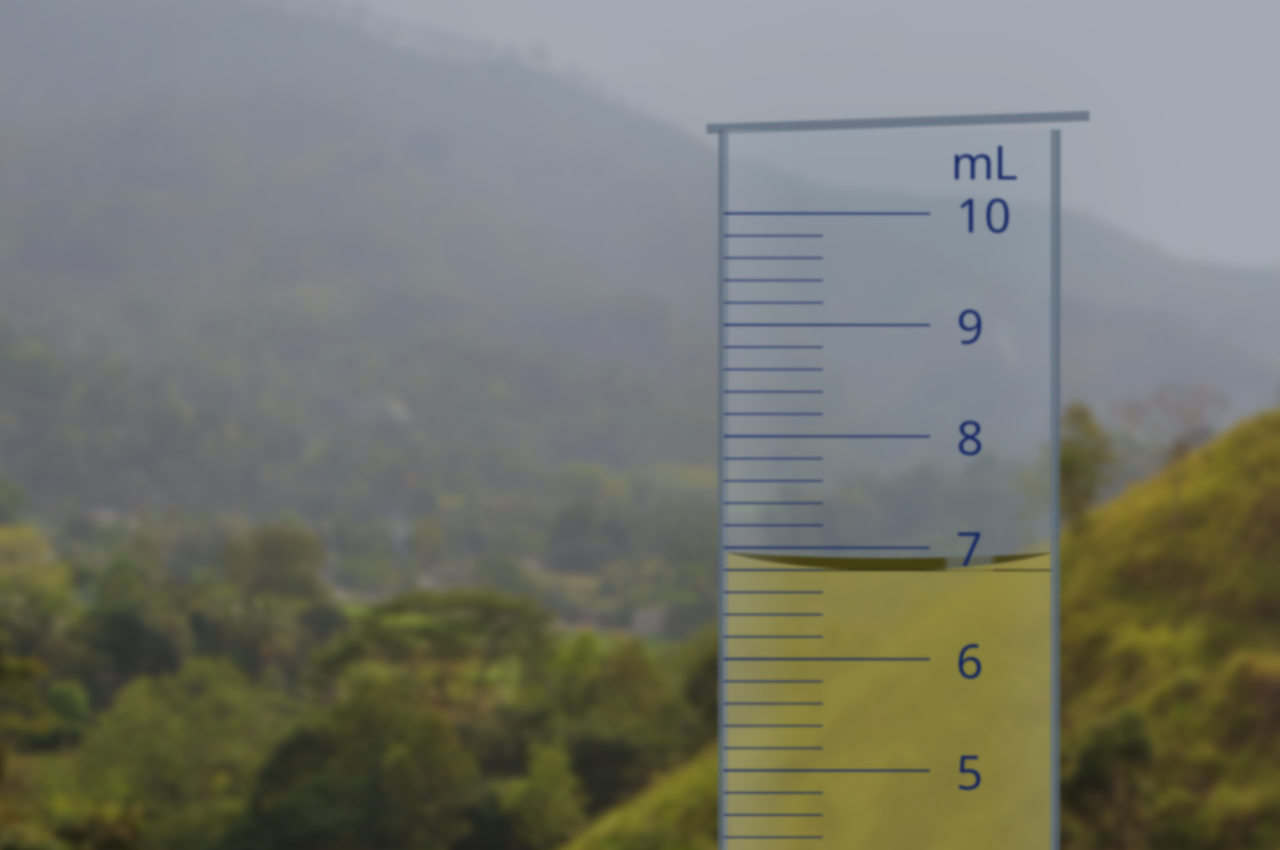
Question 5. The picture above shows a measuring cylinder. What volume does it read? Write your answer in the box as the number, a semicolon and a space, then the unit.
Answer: 6.8; mL
